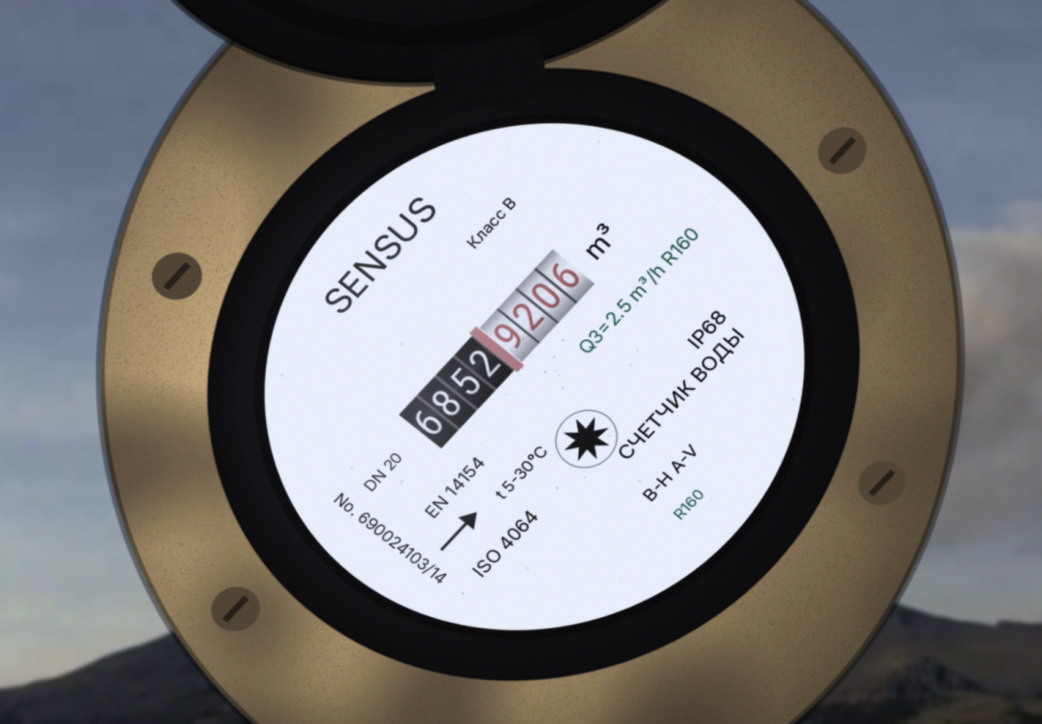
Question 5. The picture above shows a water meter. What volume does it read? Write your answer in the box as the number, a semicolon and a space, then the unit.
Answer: 6852.9206; m³
